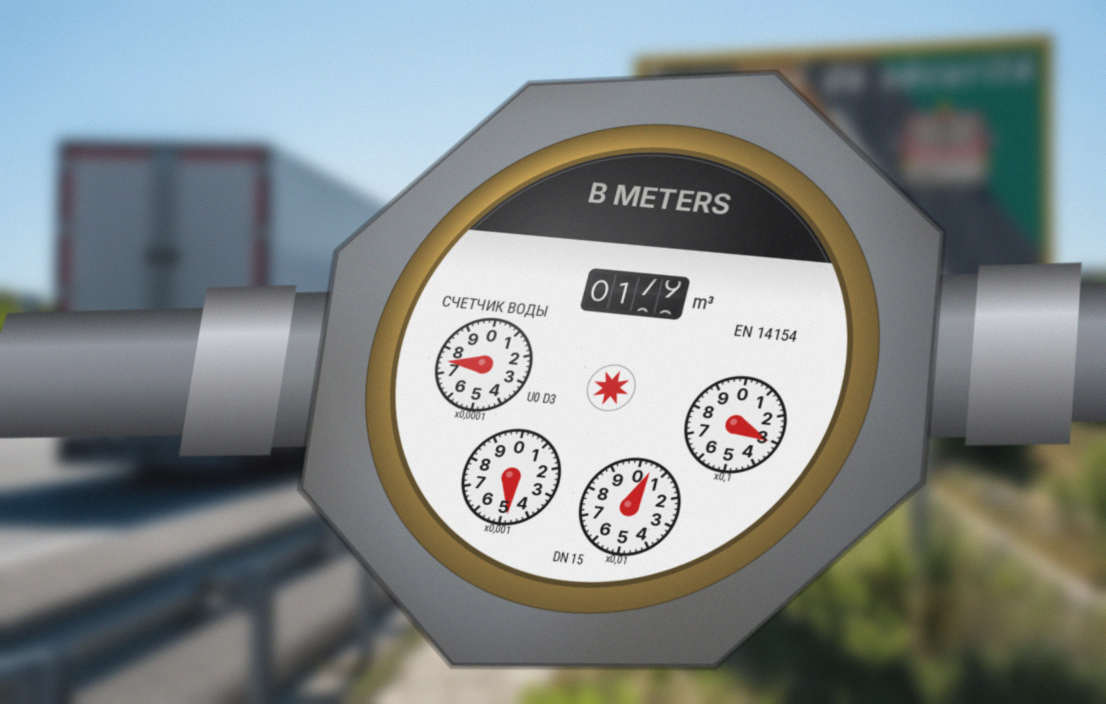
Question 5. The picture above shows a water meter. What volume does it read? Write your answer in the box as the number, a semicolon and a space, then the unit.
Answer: 179.3047; m³
